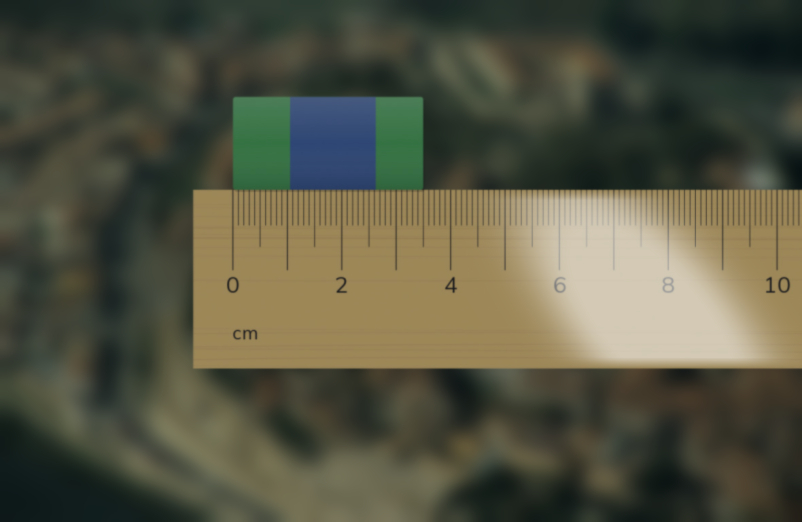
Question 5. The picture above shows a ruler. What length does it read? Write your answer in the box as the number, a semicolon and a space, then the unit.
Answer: 3.5; cm
